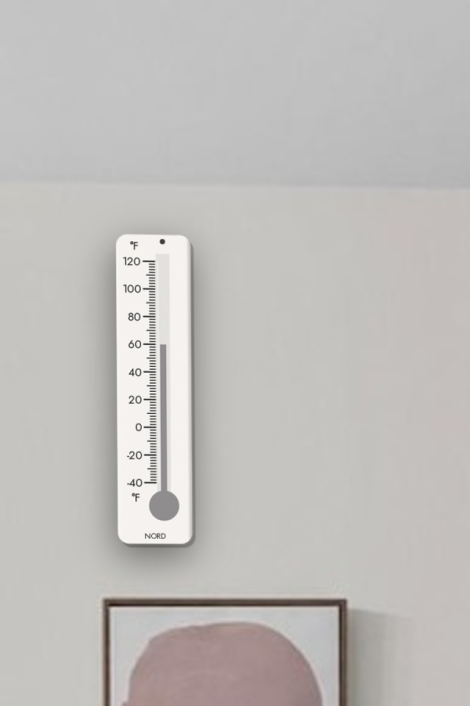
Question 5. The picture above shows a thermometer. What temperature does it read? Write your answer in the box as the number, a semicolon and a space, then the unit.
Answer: 60; °F
